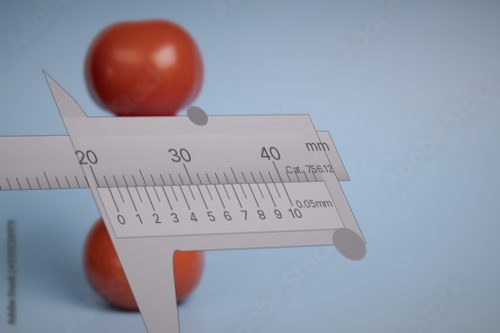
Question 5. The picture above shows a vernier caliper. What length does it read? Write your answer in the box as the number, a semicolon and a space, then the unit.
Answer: 21.0; mm
